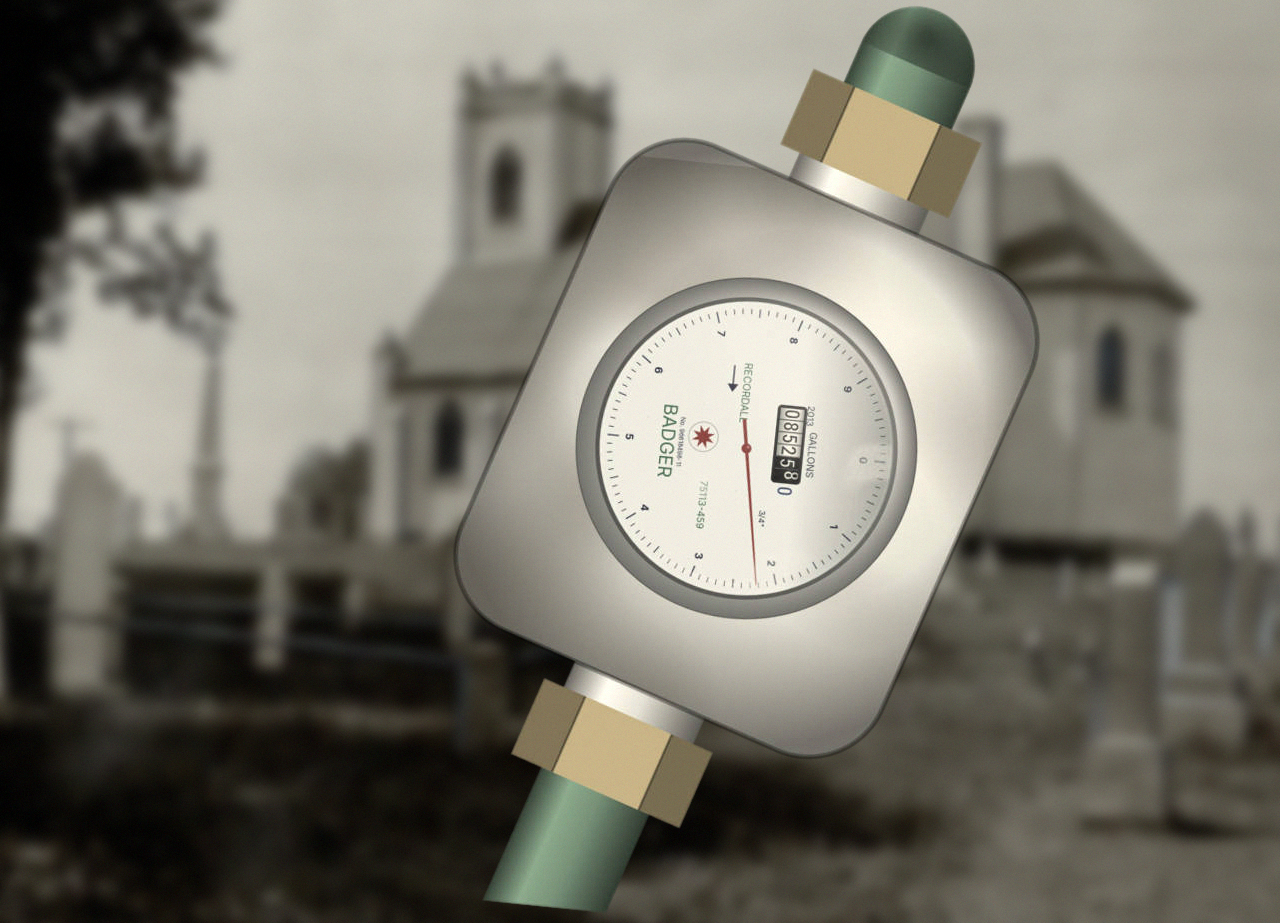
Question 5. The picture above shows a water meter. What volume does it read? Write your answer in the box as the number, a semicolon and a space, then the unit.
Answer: 852582.2; gal
